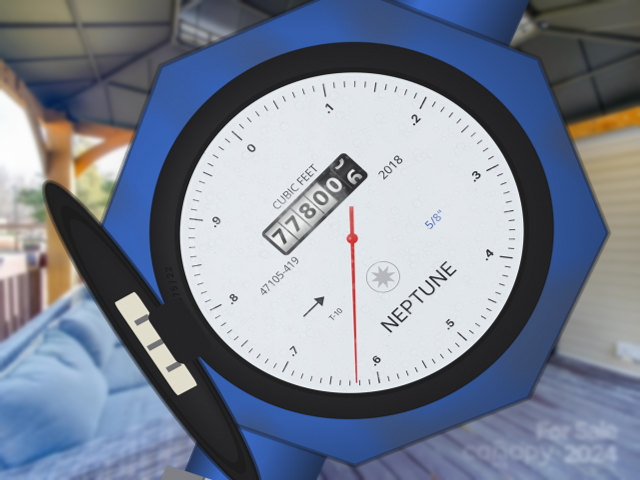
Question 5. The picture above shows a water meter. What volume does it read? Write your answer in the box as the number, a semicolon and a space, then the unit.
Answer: 778005.62; ft³
